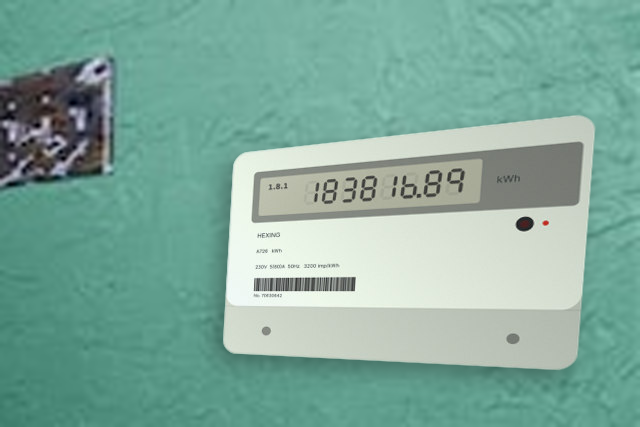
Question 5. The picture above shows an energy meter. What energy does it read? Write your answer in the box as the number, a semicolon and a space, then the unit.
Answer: 183816.89; kWh
